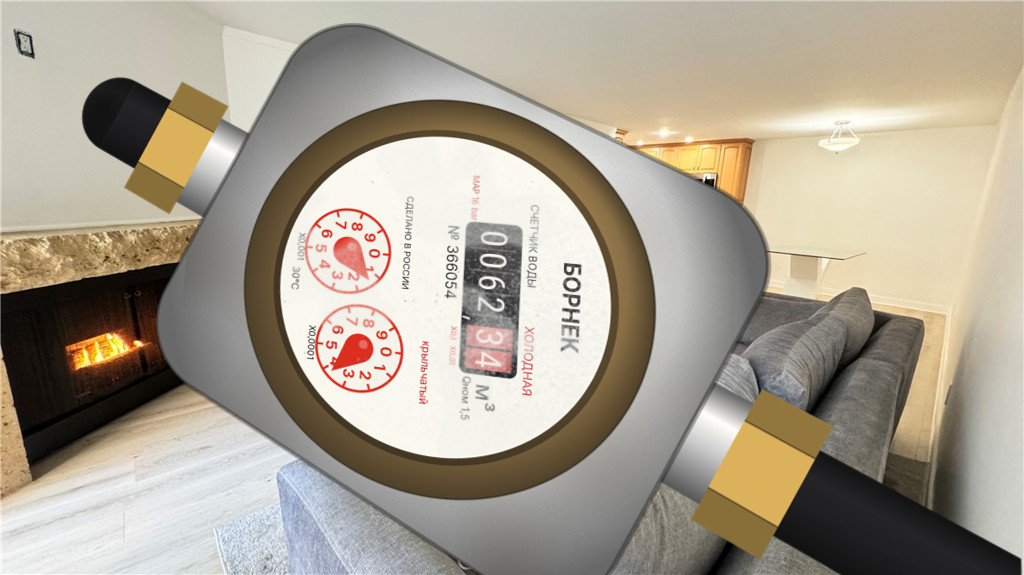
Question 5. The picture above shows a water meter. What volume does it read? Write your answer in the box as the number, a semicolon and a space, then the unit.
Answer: 62.3413; m³
